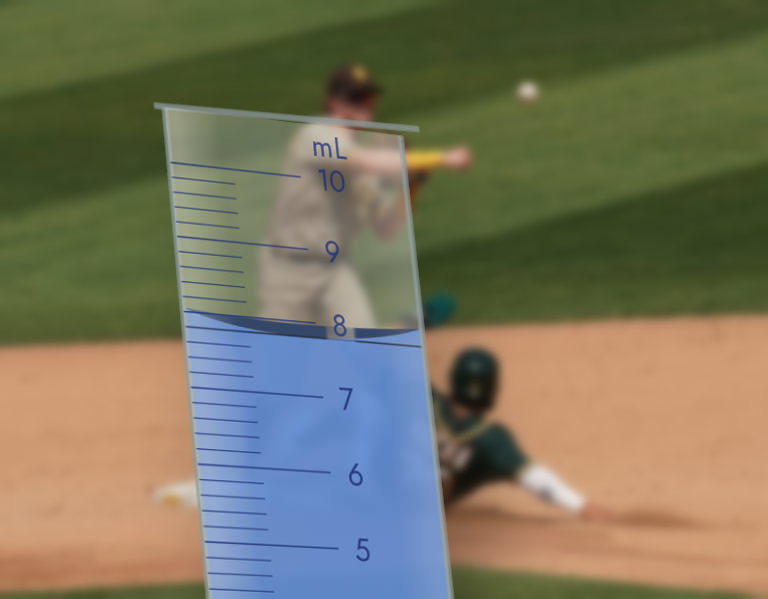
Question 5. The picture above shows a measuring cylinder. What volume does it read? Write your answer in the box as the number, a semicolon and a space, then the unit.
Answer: 7.8; mL
